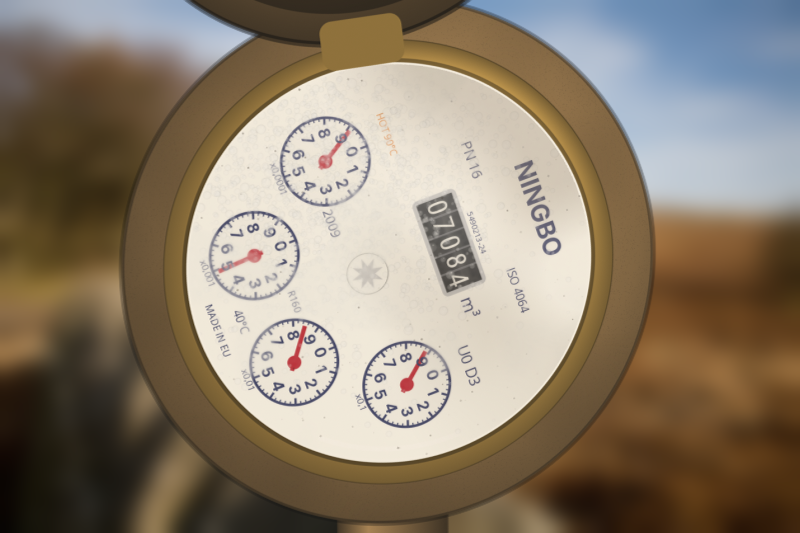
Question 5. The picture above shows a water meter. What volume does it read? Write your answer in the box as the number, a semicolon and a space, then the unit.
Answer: 7083.8849; m³
